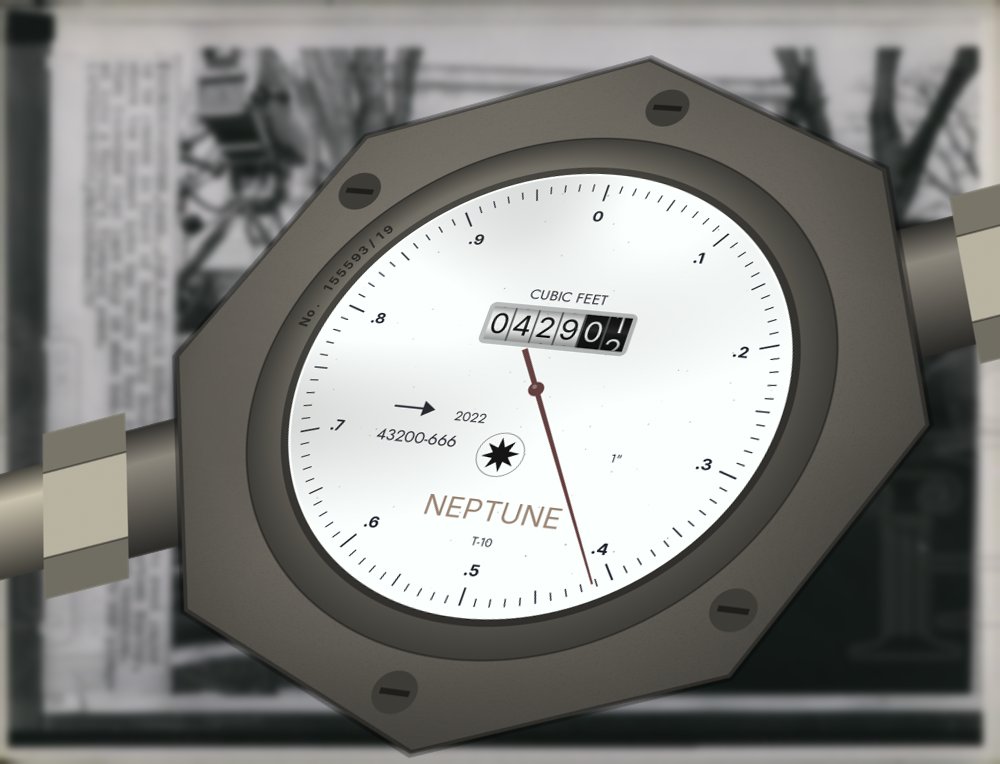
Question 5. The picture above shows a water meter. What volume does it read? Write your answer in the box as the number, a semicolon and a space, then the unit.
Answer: 42901.41; ft³
